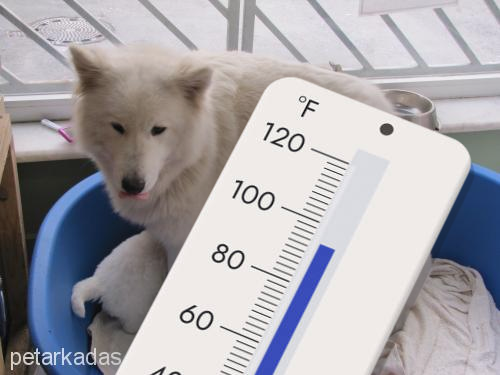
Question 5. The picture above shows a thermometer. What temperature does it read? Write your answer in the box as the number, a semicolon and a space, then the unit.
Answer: 94; °F
